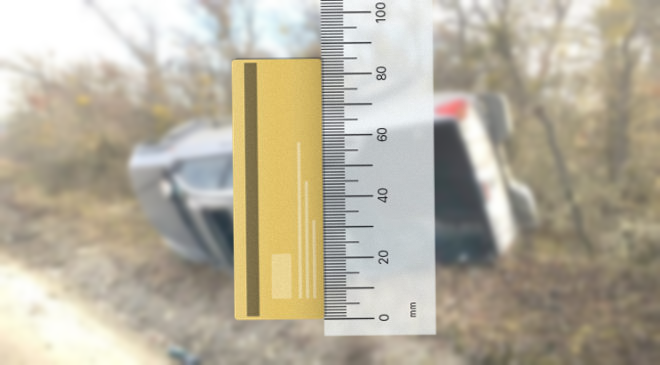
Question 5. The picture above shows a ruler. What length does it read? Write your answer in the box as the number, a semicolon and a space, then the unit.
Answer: 85; mm
